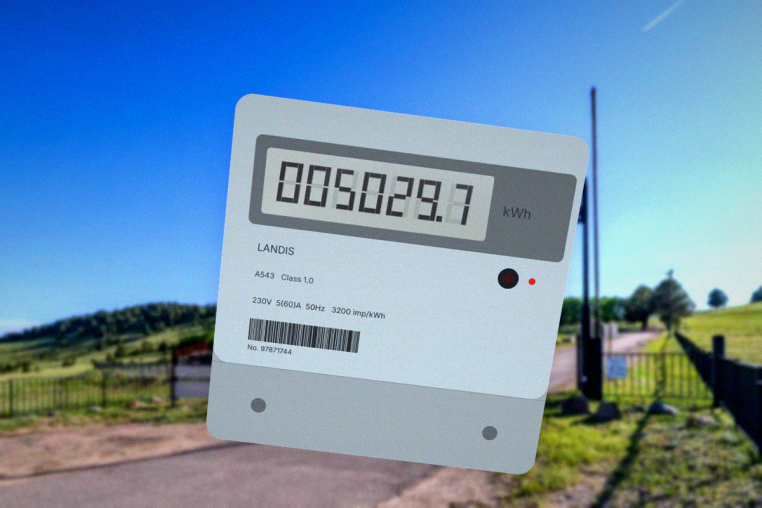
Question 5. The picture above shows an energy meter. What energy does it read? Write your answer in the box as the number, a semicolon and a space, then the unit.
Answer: 5029.7; kWh
